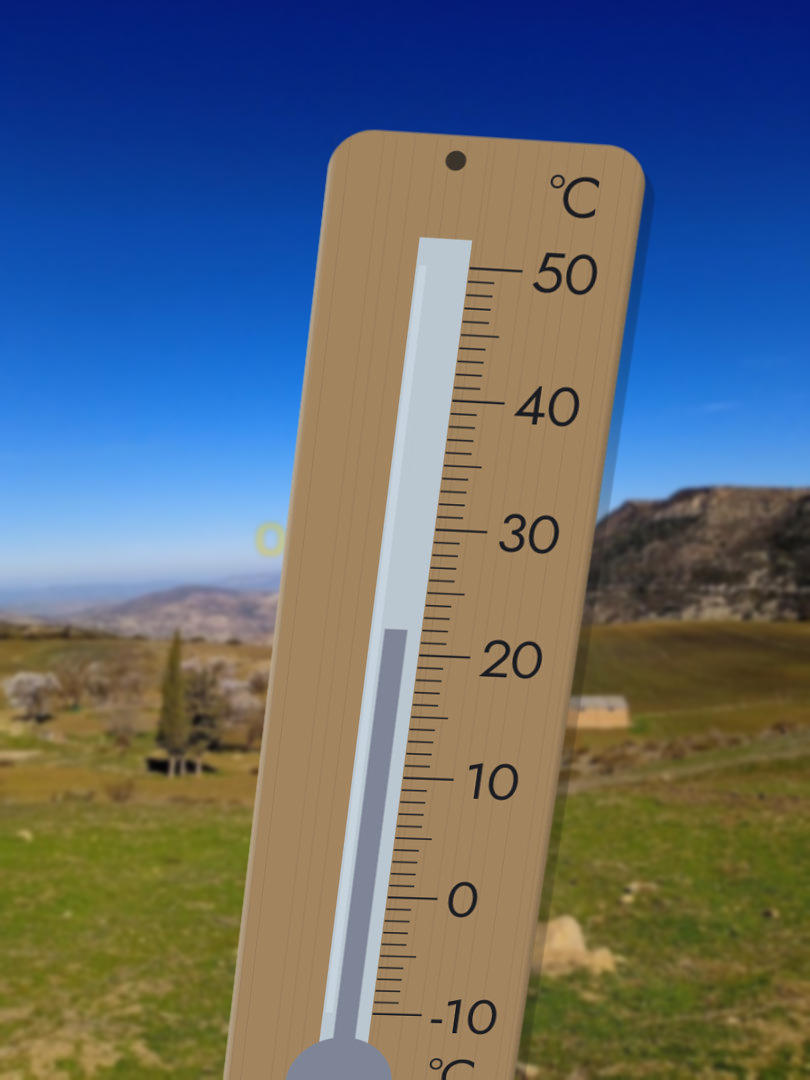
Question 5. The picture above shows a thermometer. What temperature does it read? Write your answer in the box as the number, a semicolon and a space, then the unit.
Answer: 22; °C
